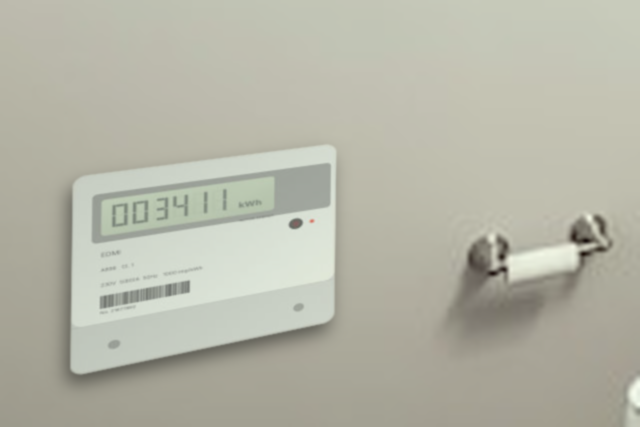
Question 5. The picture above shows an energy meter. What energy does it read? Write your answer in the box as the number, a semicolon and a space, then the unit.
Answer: 3411; kWh
